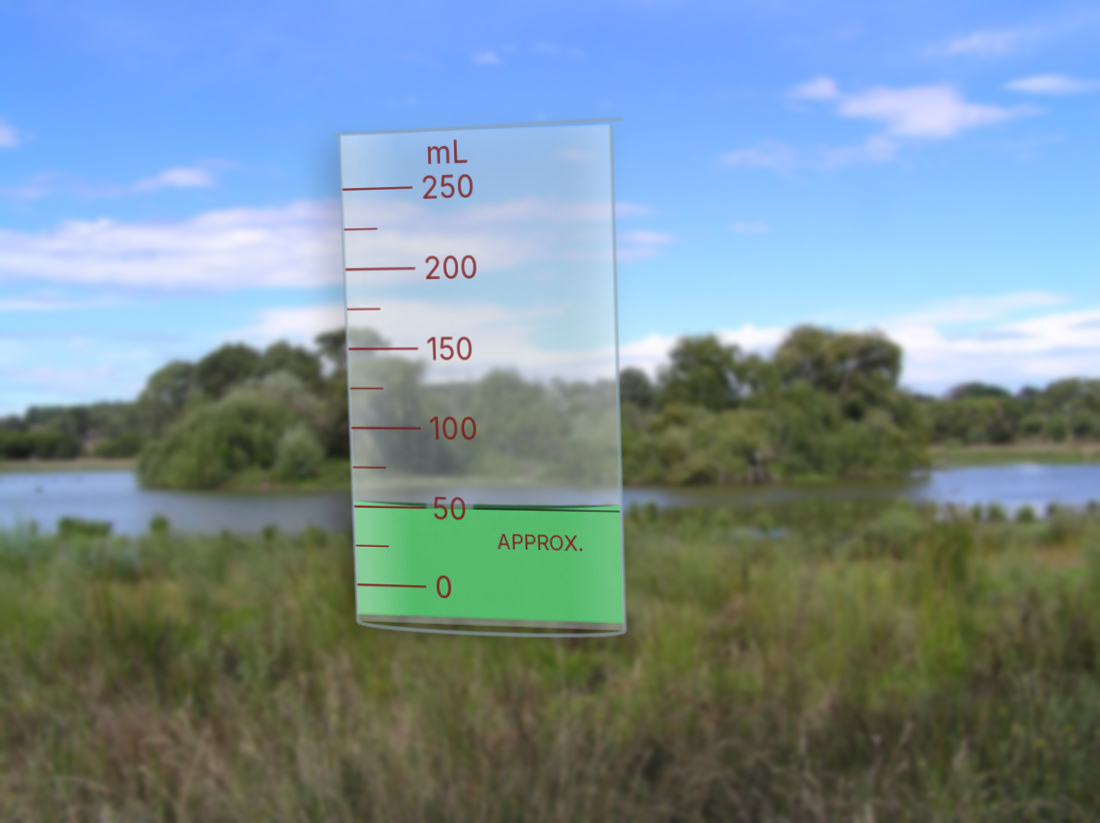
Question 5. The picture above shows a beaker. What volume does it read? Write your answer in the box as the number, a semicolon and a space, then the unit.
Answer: 50; mL
